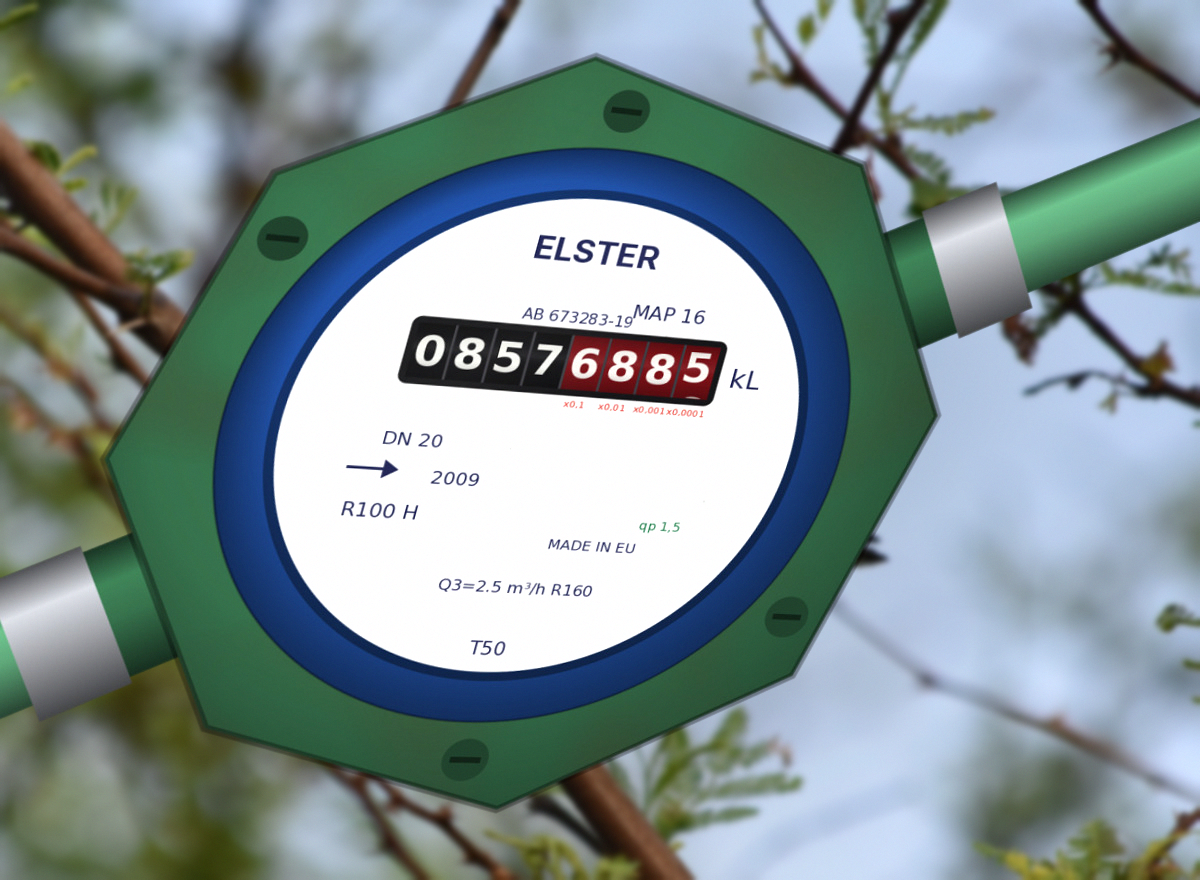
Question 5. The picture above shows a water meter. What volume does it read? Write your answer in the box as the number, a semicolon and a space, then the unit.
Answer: 857.6885; kL
